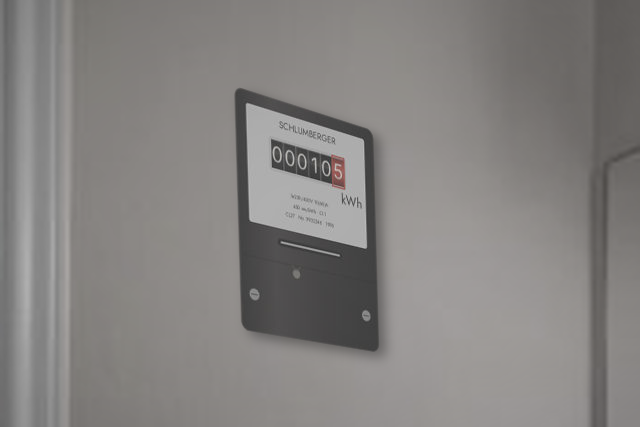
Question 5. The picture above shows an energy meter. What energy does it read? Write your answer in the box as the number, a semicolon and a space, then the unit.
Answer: 10.5; kWh
